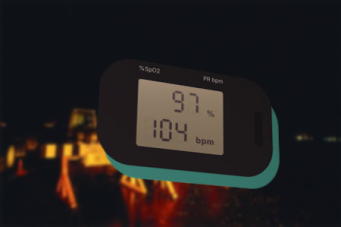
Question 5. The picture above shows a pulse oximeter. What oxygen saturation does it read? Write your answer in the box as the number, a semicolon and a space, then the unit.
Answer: 97; %
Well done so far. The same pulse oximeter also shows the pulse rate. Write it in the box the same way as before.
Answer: 104; bpm
